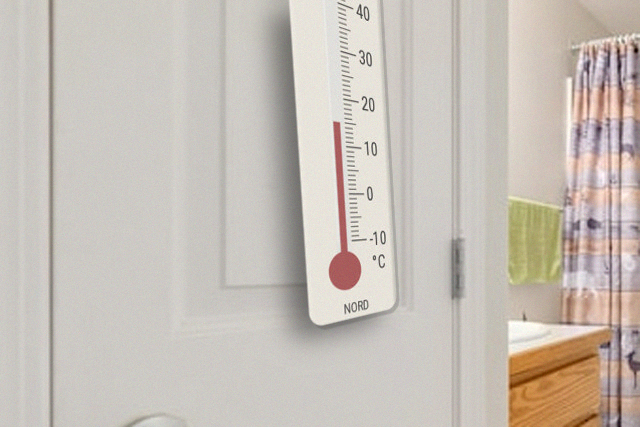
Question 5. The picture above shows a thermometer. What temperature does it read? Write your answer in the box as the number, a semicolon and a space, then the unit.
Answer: 15; °C
